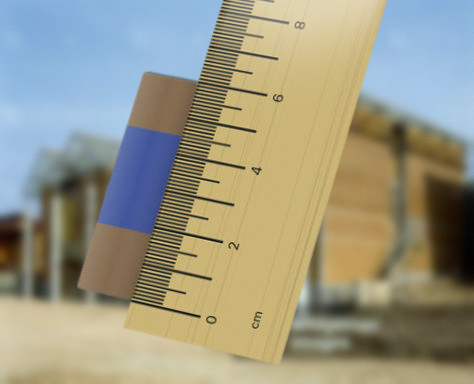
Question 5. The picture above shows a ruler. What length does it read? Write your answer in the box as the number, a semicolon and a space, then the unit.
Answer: 6; cm
